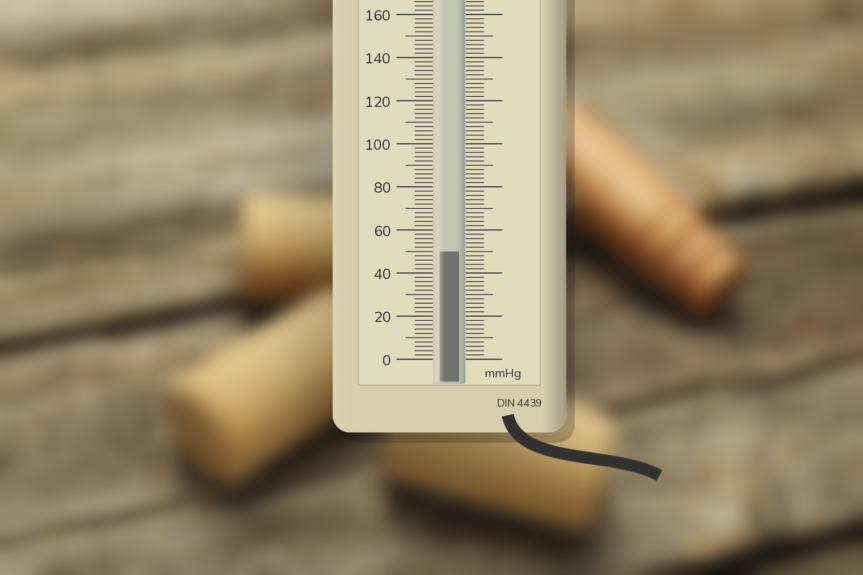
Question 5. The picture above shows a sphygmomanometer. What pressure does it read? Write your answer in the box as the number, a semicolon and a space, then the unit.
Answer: 50; mmHg
